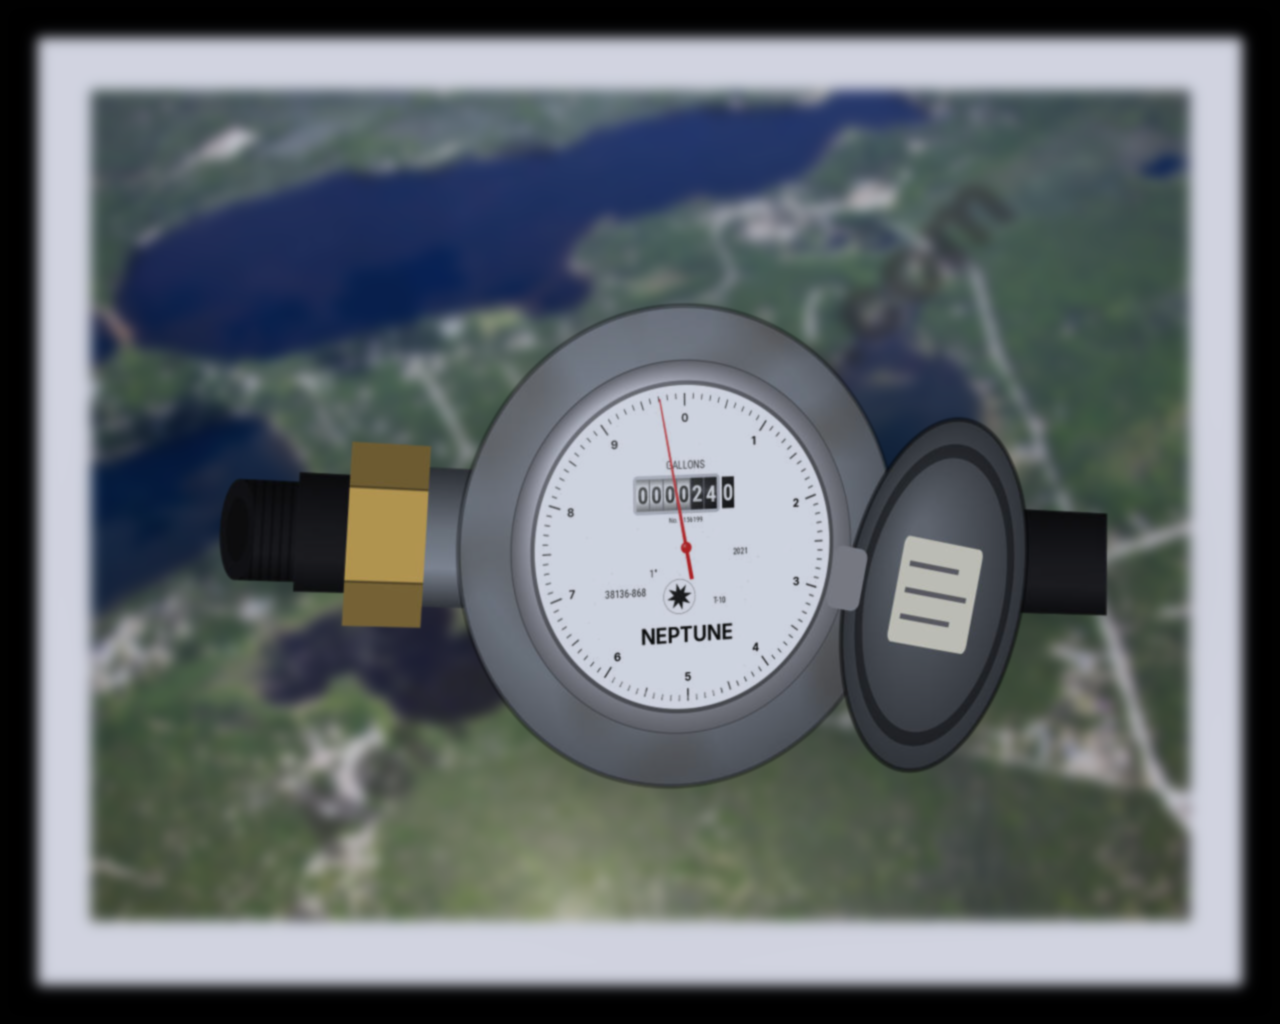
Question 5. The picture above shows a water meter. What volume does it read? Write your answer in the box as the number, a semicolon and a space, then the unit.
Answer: 239.7; gal
